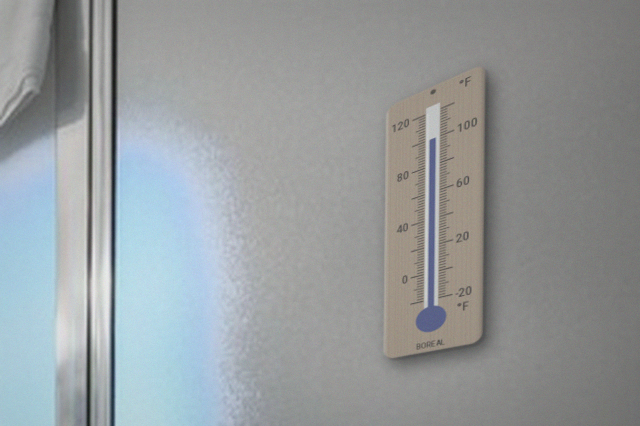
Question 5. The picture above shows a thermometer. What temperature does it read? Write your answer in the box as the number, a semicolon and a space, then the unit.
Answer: 100; °F
